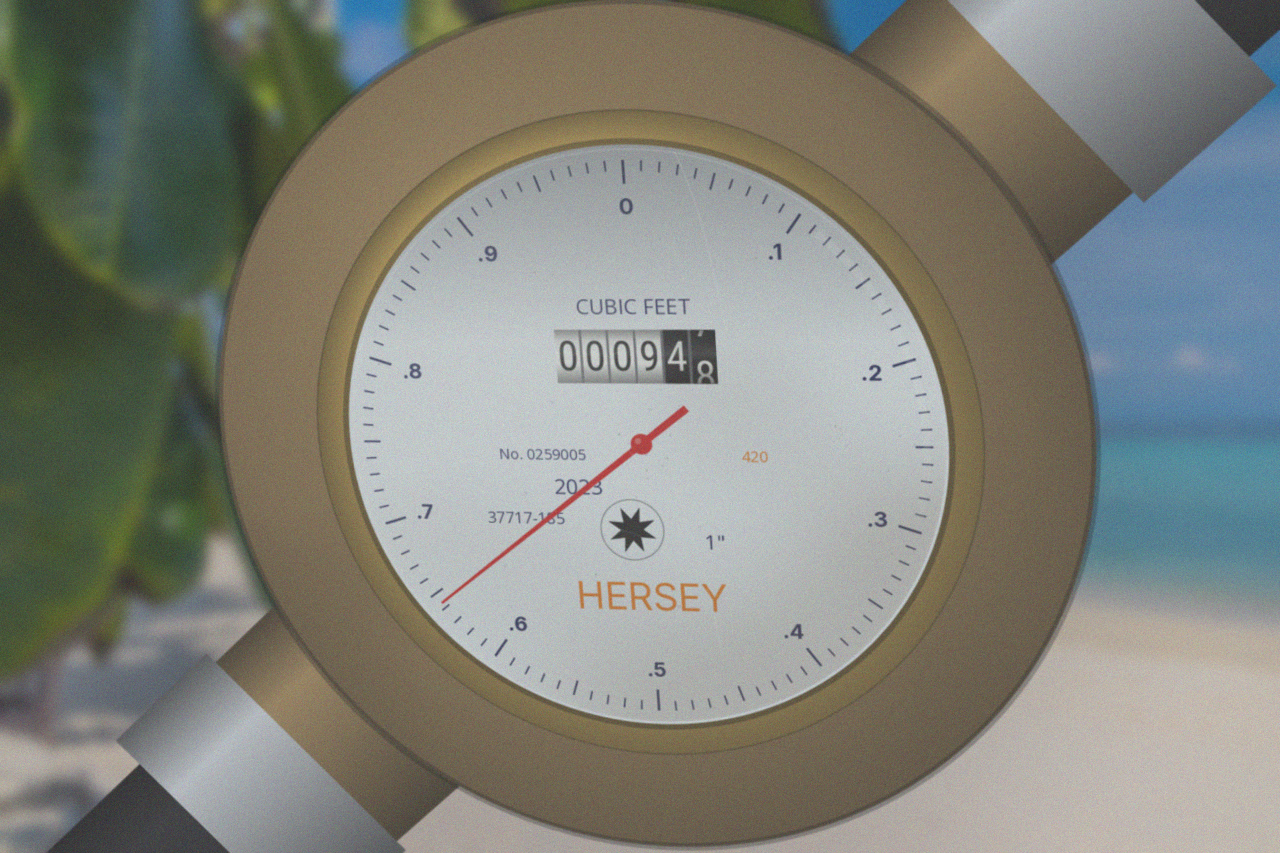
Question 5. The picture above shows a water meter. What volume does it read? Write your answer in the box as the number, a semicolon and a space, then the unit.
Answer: 947.64; ft³
